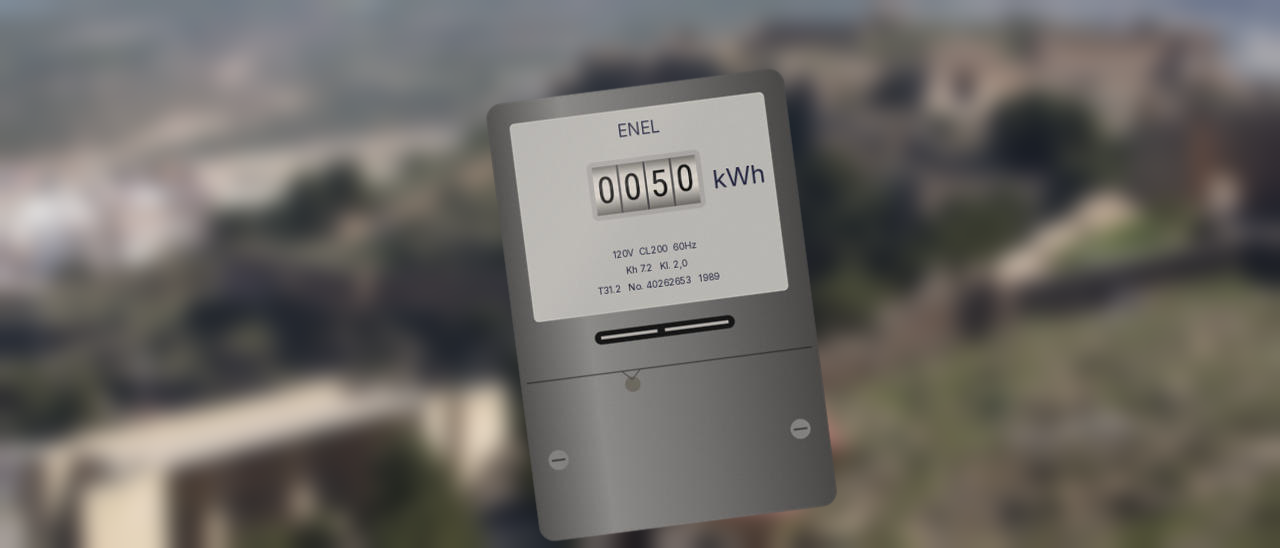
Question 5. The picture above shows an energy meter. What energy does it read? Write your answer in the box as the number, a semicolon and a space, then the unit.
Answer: 50; kWh
